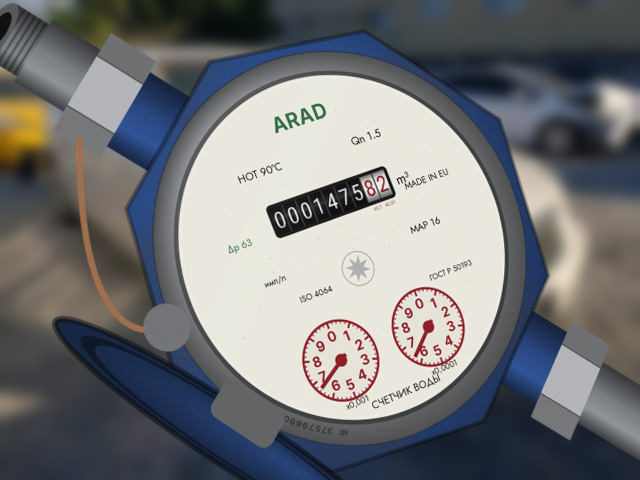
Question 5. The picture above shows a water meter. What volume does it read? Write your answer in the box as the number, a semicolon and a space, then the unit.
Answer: 1475.8266; m³
